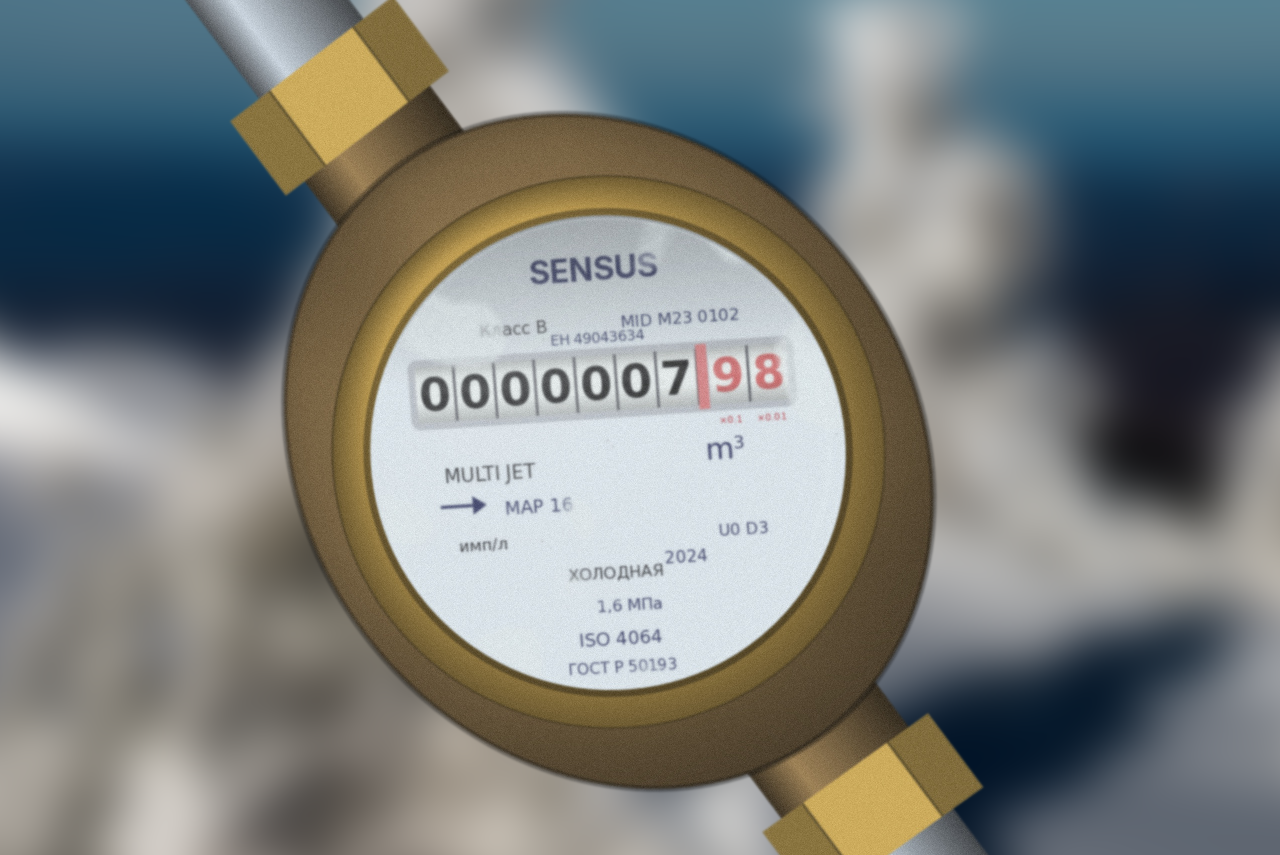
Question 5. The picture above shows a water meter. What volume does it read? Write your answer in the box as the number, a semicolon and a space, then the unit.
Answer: 7.98; m³
